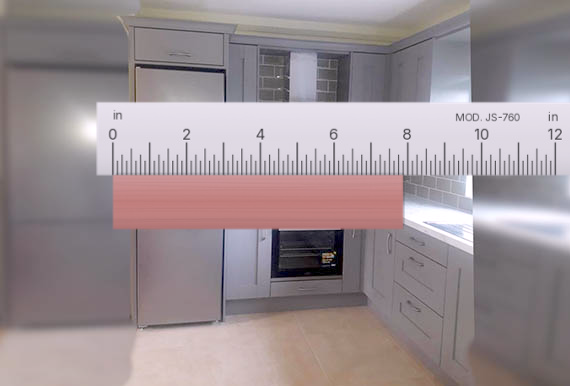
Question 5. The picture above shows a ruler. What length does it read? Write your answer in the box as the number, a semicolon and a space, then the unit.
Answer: 7.875; in
